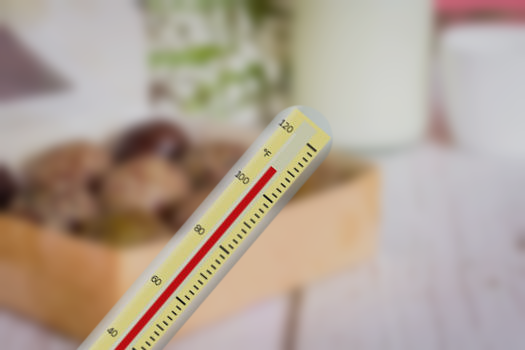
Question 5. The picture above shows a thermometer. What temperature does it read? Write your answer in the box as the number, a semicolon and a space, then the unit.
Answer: 108; °F
